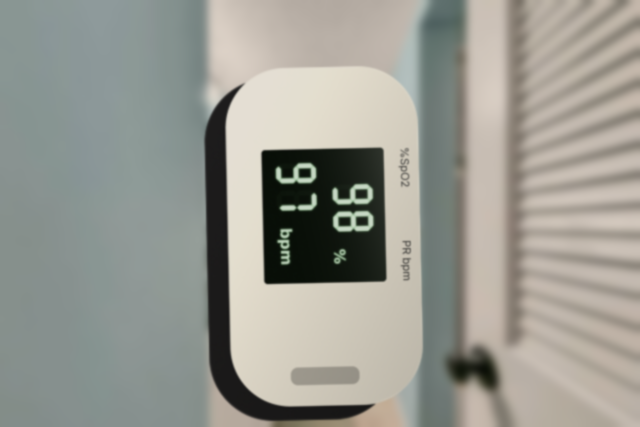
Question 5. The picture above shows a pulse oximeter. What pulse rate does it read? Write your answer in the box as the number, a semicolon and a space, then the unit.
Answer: 97; bpm
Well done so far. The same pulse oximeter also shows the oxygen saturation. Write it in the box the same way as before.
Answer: 98; %
